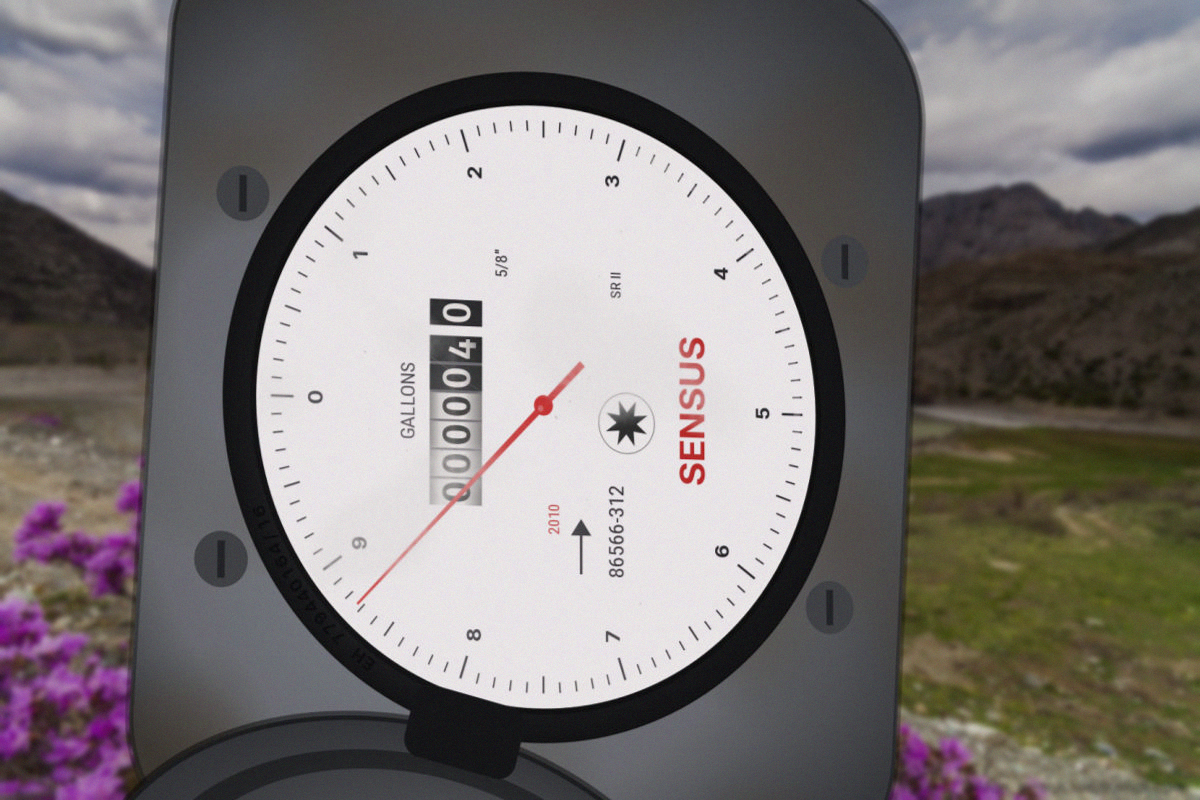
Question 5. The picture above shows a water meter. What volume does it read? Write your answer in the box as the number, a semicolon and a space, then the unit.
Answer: 38.7; gal
